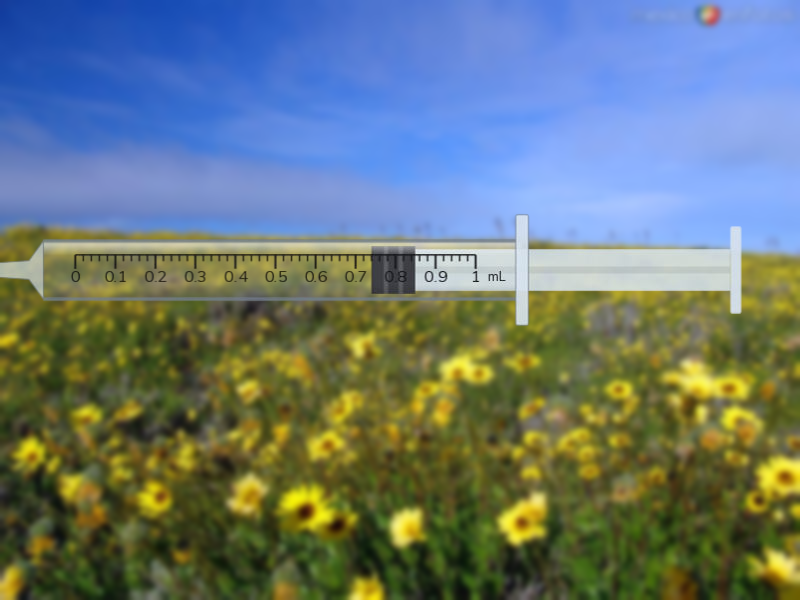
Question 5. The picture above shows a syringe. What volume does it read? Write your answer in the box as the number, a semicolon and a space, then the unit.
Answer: 0.74; mL
